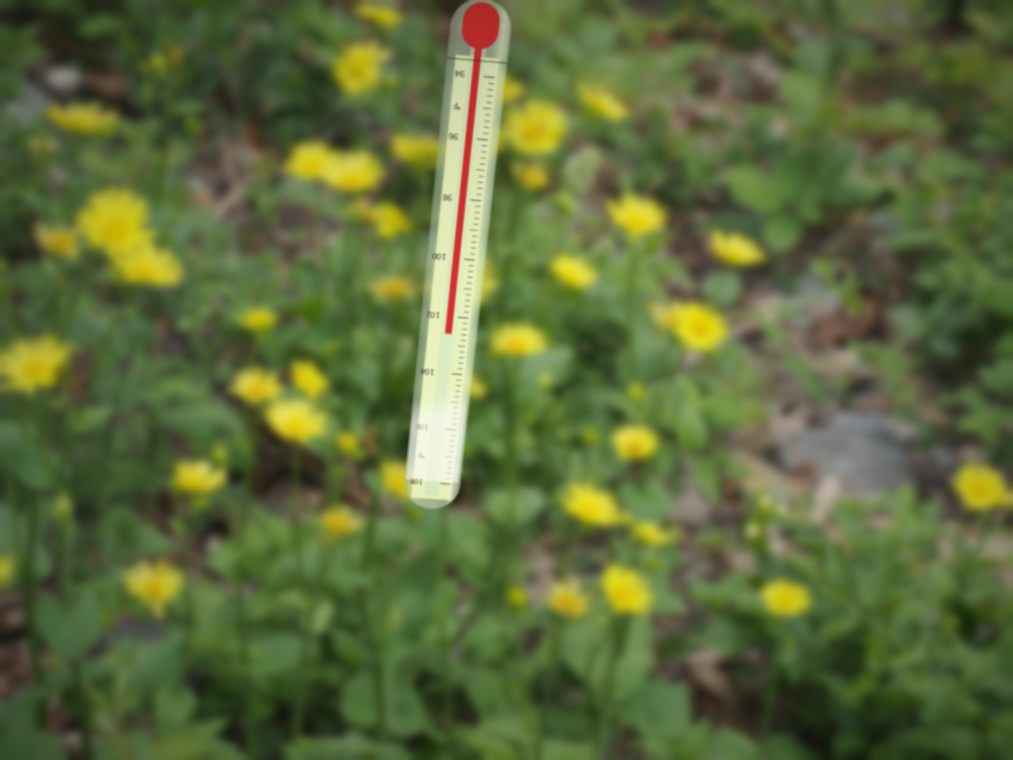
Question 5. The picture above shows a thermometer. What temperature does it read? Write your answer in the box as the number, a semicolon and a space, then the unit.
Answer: 102.6; °F
